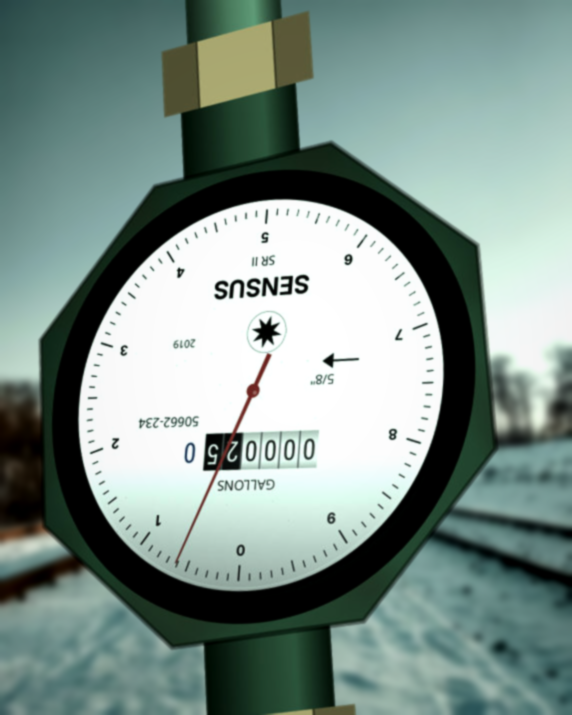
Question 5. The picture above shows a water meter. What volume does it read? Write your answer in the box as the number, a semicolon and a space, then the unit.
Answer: 250.6; gal
